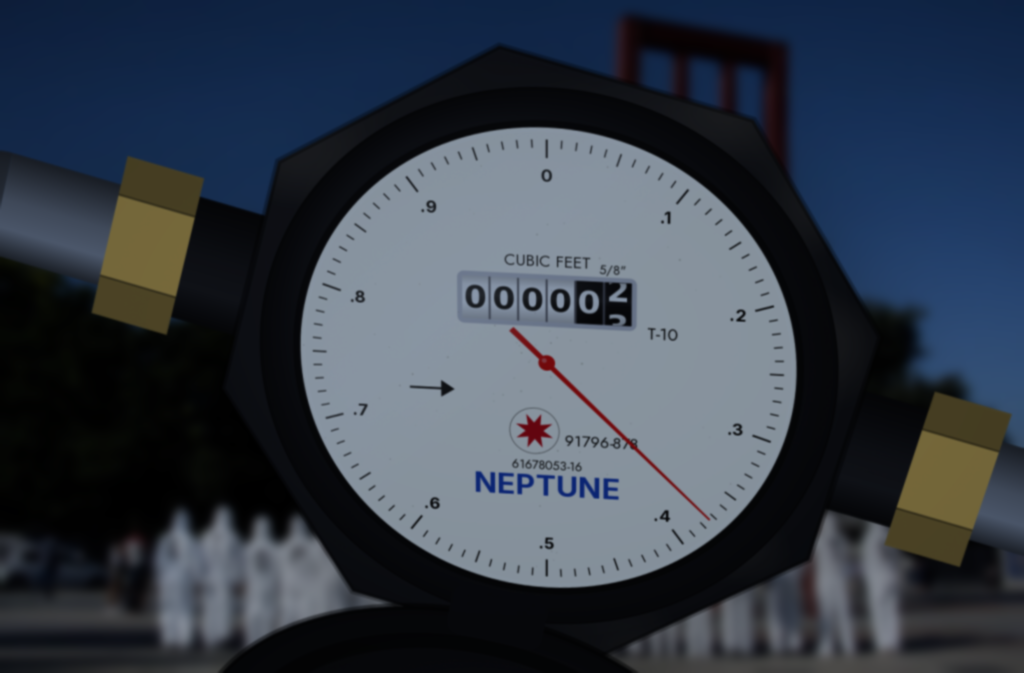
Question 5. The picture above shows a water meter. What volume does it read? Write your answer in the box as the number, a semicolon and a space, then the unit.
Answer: 2.37; ft³
